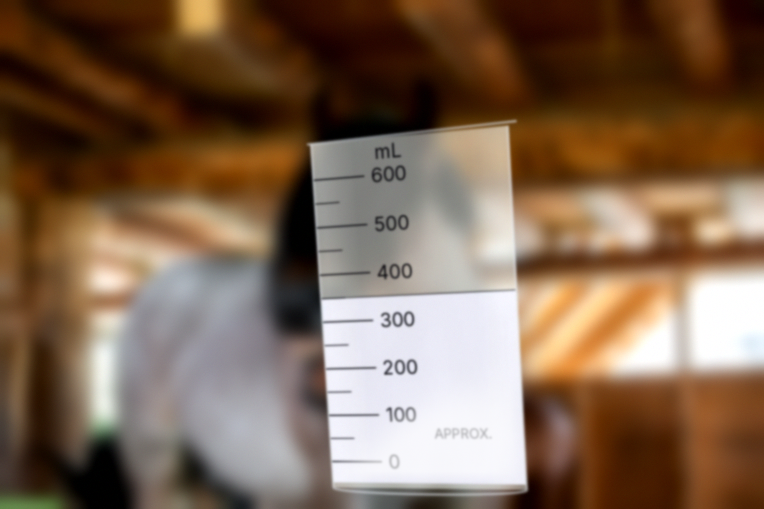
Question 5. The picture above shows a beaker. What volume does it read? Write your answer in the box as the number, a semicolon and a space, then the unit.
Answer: 350; mL
